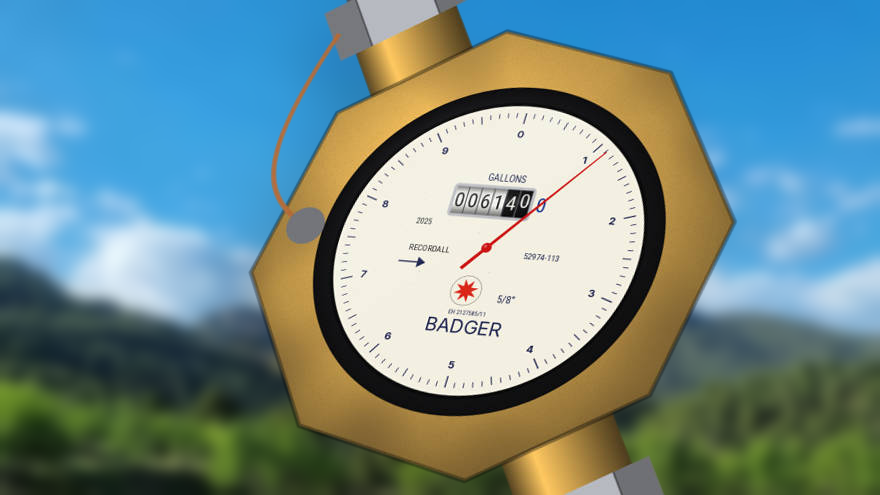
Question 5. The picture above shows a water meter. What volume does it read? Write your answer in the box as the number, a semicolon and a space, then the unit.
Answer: 61401.1; gal
